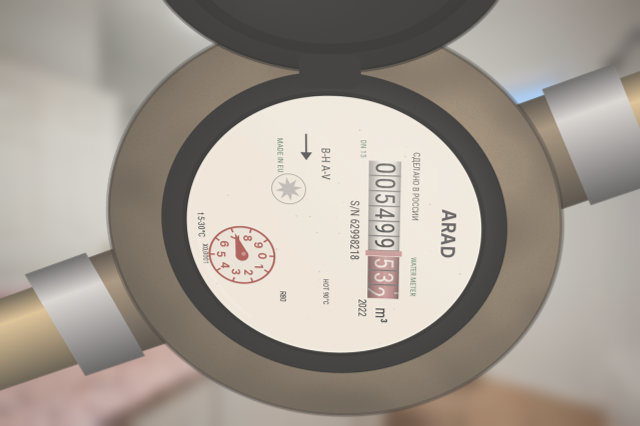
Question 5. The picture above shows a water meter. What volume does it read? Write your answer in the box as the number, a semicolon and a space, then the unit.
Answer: 5499.5317; m³
